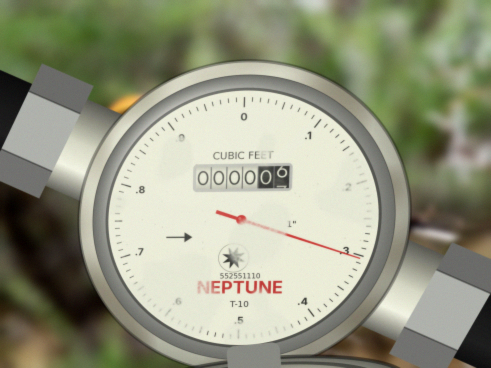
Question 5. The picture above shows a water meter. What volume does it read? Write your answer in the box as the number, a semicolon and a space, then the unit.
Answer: 6.30; ft³
